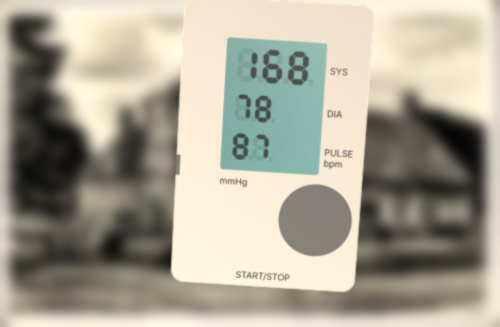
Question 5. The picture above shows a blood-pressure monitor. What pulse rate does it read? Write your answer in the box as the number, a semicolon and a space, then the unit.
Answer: 87; bpm
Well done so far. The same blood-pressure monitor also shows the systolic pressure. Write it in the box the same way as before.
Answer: 168; mmHg
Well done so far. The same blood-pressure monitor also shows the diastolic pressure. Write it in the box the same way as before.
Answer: 78; mmHg
